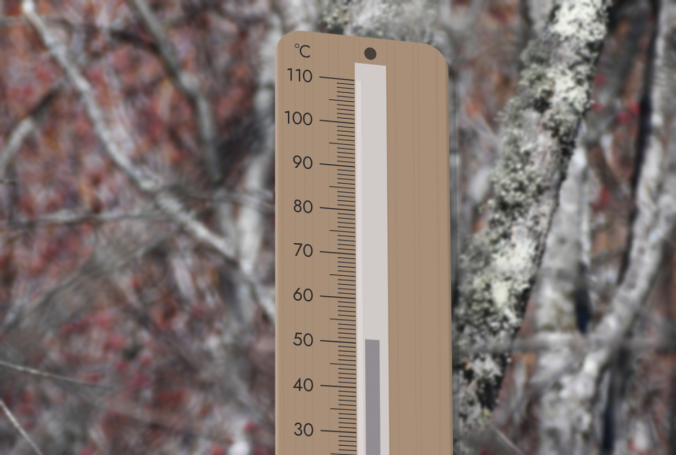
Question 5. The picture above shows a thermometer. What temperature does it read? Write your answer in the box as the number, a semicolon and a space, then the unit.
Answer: 51; °C
